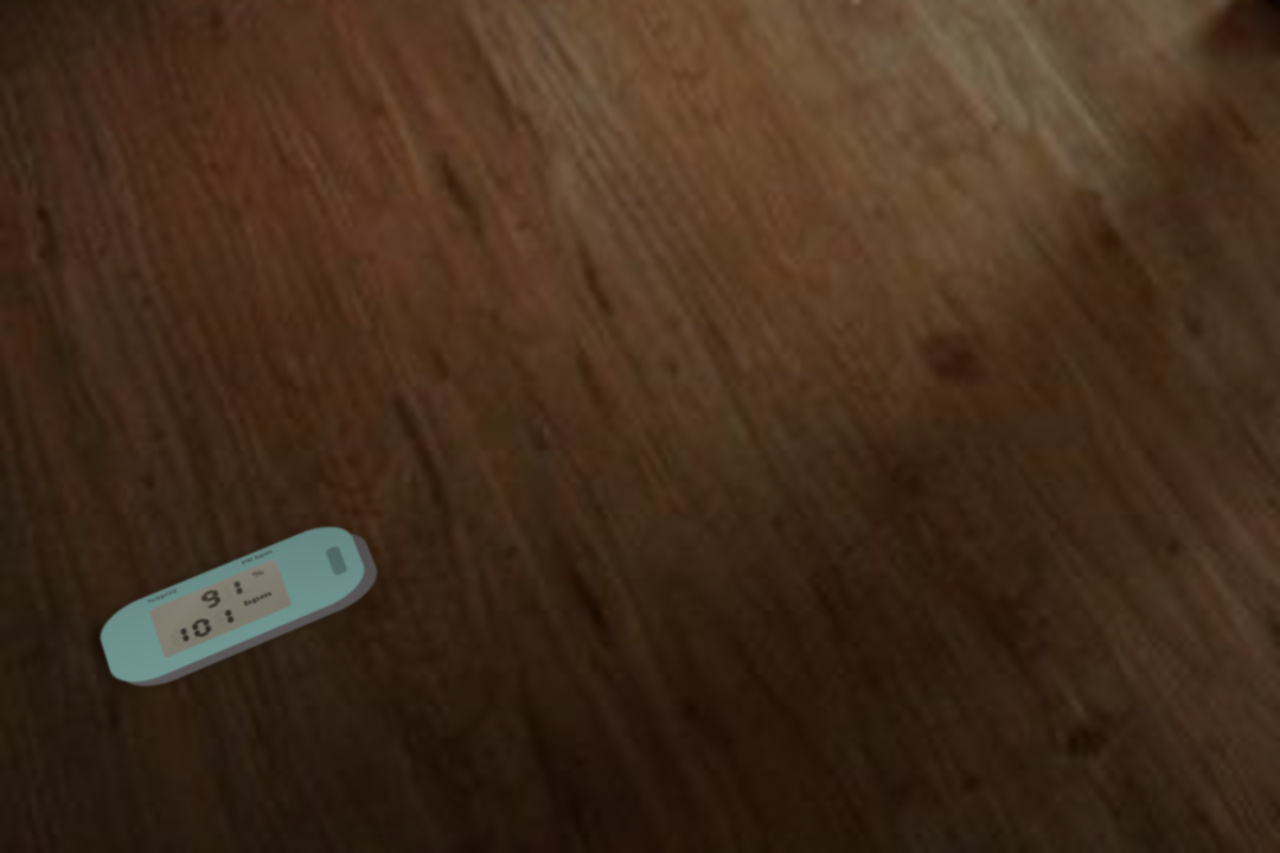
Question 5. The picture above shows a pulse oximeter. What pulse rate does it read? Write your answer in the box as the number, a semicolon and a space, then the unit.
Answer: 101; bpm
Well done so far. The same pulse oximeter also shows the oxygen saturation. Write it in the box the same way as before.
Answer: 91; %
